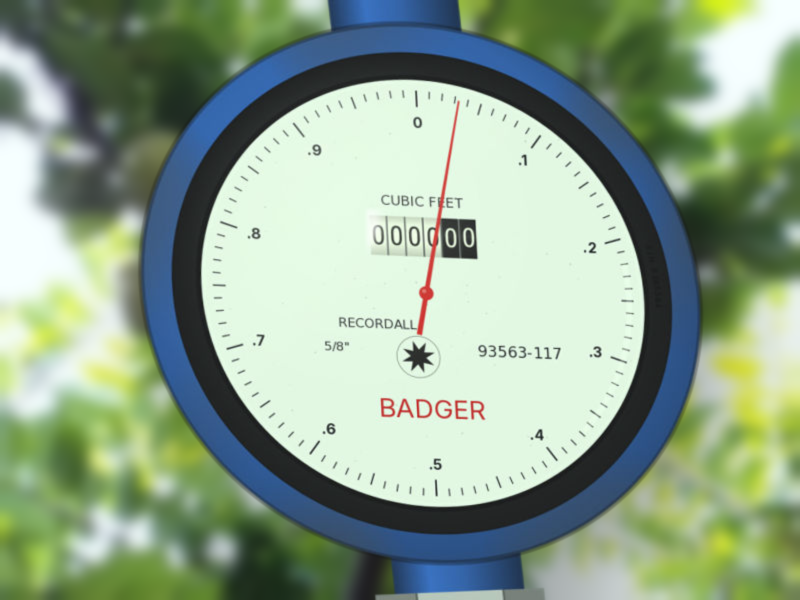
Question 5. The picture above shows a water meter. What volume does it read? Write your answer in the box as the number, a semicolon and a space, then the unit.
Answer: 0.03; ft³
